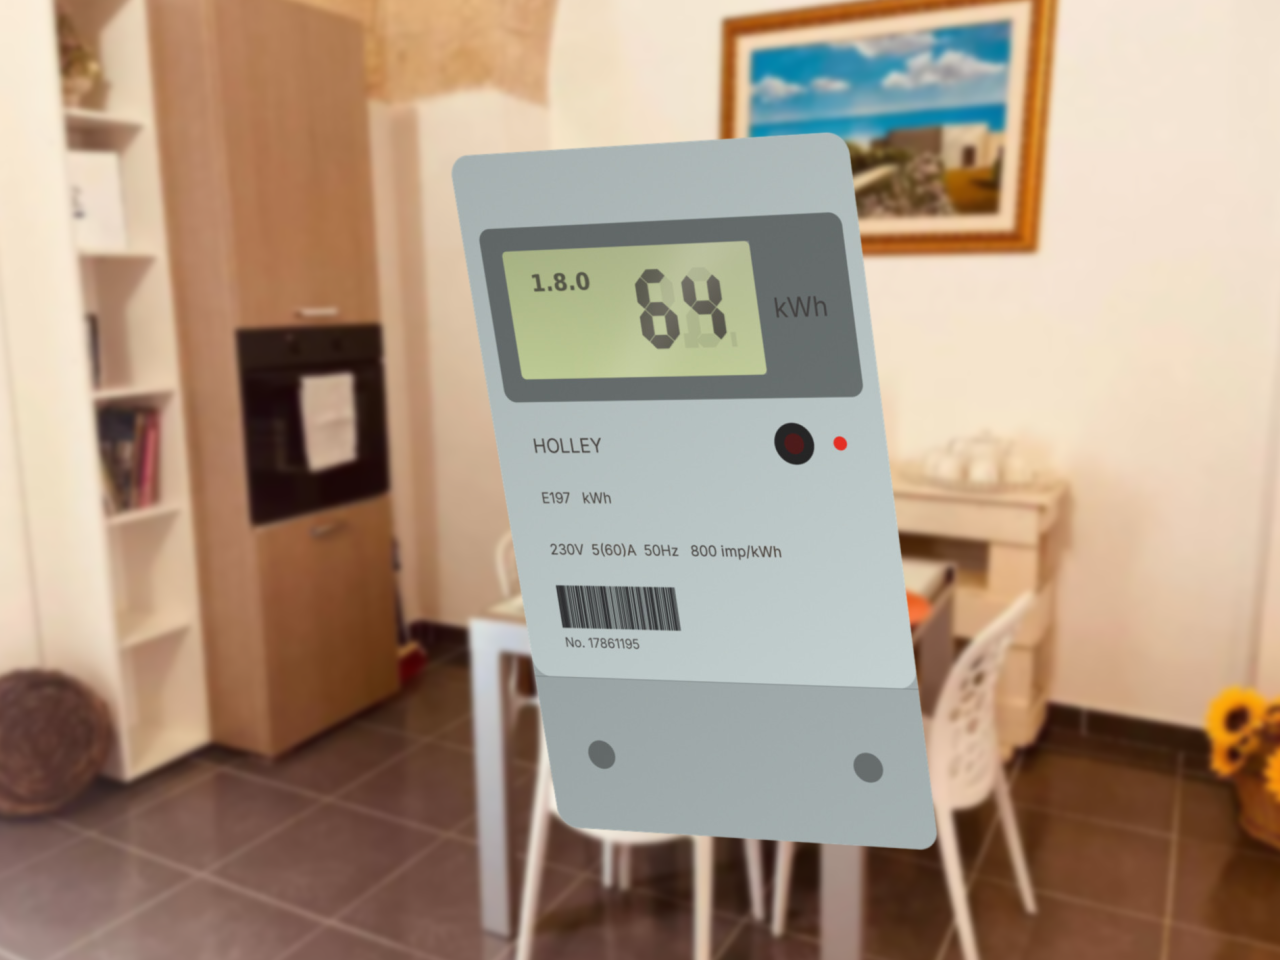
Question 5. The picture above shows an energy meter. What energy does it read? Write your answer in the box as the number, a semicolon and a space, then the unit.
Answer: 64; kWh
